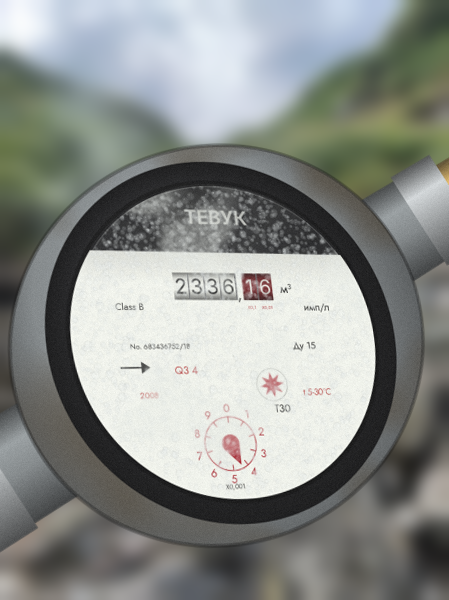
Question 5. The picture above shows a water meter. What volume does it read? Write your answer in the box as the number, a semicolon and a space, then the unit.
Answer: 2336.164; m³
